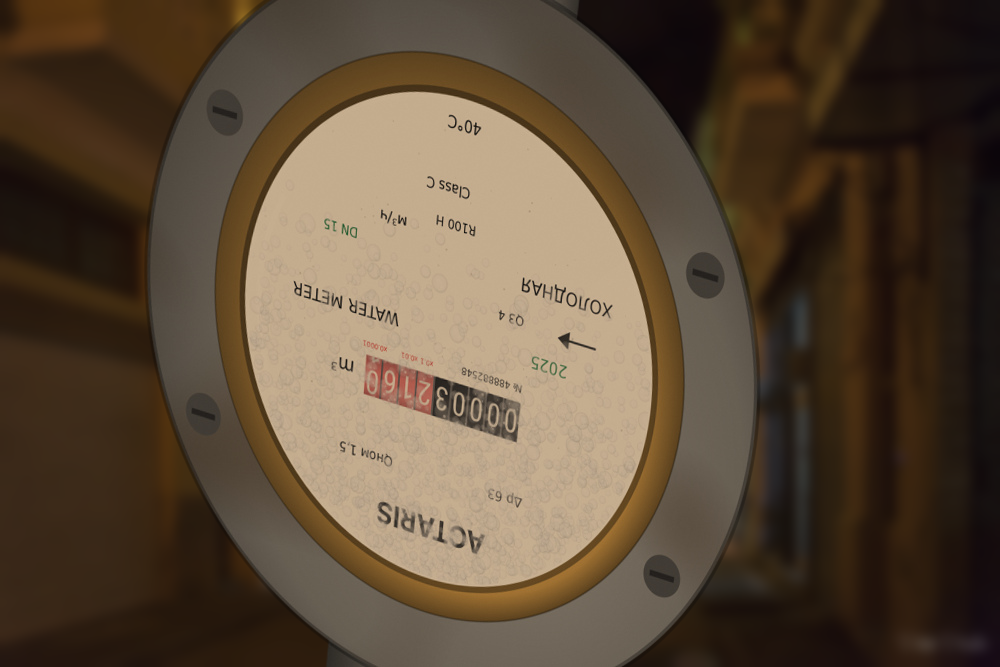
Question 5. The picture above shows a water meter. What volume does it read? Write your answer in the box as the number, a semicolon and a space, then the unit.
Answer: 3.2160; m³
